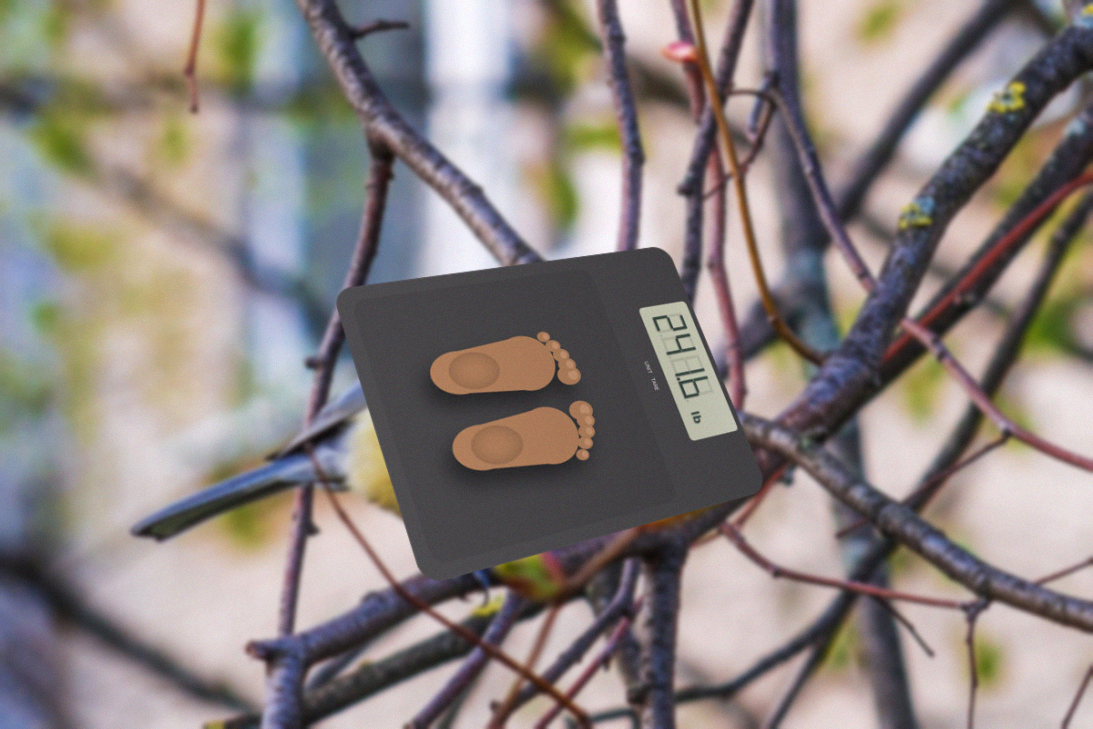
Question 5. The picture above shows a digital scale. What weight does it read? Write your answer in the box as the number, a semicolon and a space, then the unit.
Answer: 241.6; lb
